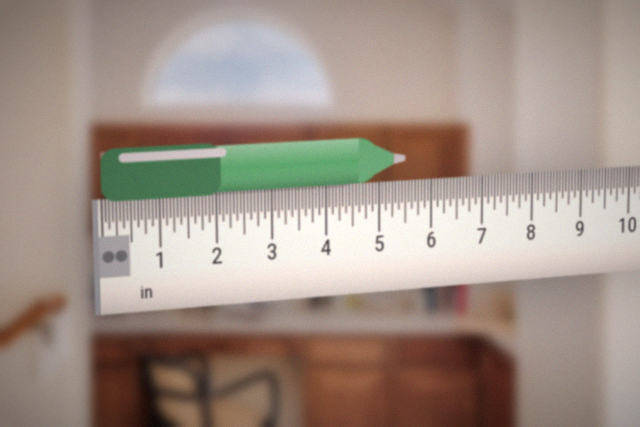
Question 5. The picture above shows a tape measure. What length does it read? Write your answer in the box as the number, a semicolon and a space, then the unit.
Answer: 5.5; in
